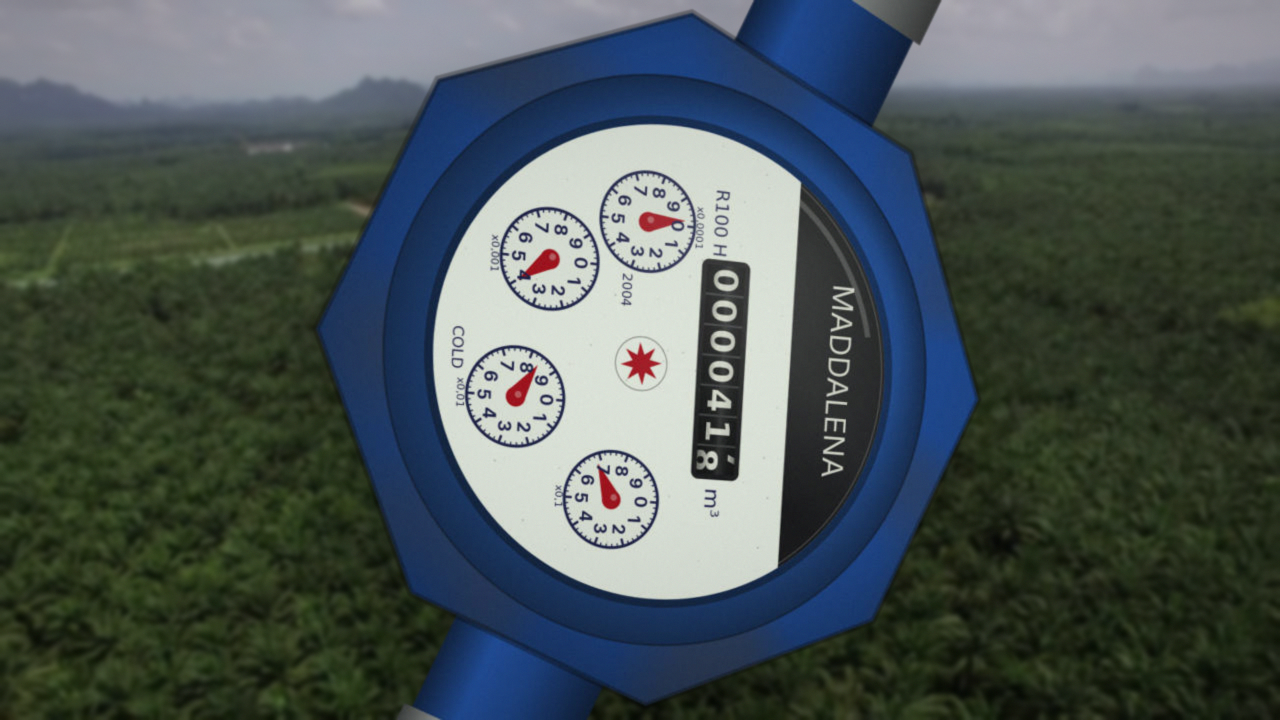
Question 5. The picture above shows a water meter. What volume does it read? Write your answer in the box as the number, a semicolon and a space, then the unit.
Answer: 417.6839; m³
